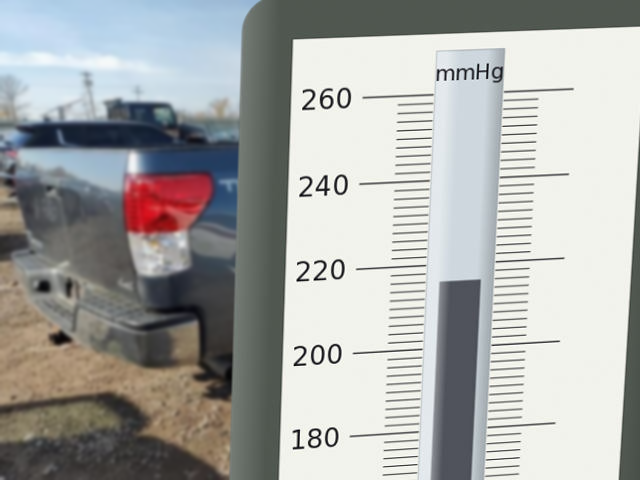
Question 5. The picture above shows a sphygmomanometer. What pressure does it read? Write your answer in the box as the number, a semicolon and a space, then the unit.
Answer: 216; mmHg
